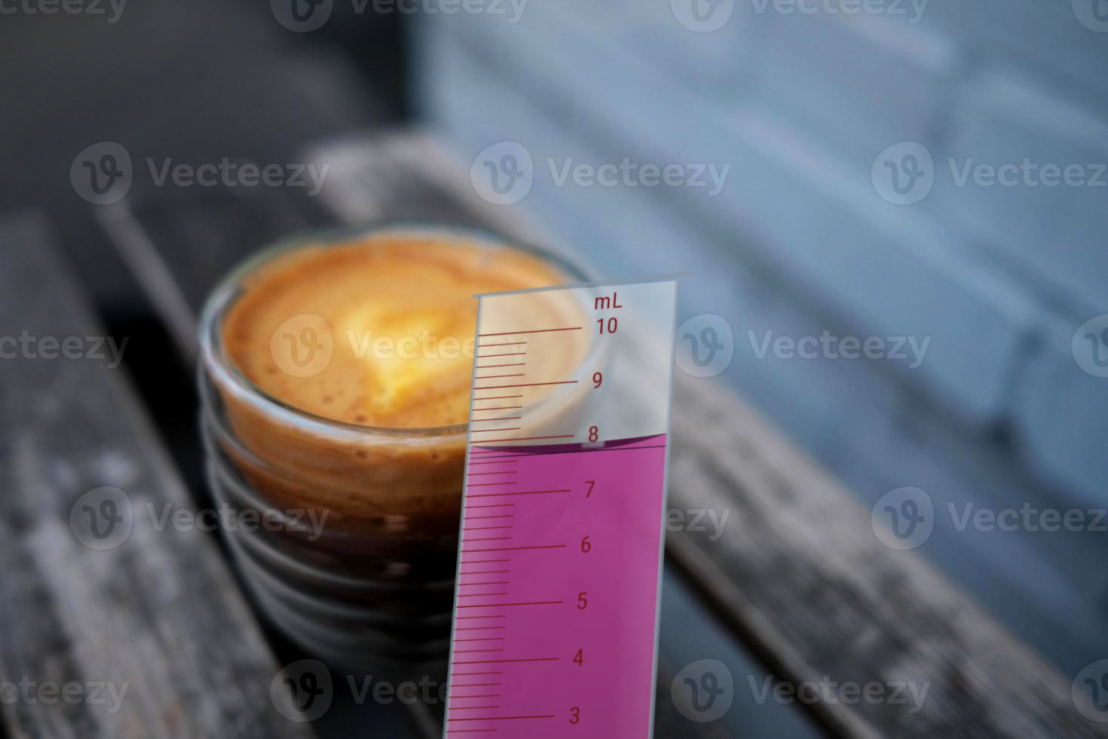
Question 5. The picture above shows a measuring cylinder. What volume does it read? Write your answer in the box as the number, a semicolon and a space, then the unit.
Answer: 7.7; mL
